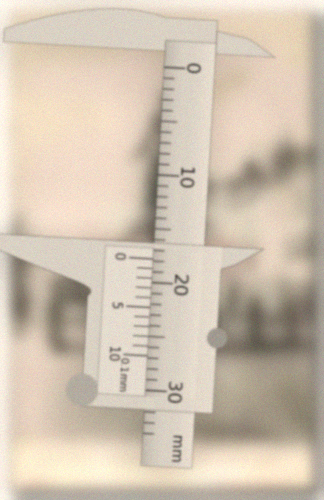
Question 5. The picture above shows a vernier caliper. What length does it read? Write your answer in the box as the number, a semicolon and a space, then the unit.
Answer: 17.8; mm
